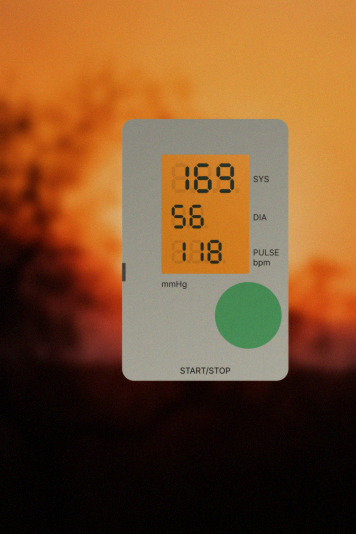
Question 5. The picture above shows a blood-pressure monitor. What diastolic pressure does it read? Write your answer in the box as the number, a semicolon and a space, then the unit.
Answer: 56; mmHg
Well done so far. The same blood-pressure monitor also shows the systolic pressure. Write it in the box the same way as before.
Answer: 169; mmHg
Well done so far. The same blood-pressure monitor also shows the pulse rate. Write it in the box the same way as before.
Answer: 118; bpm
